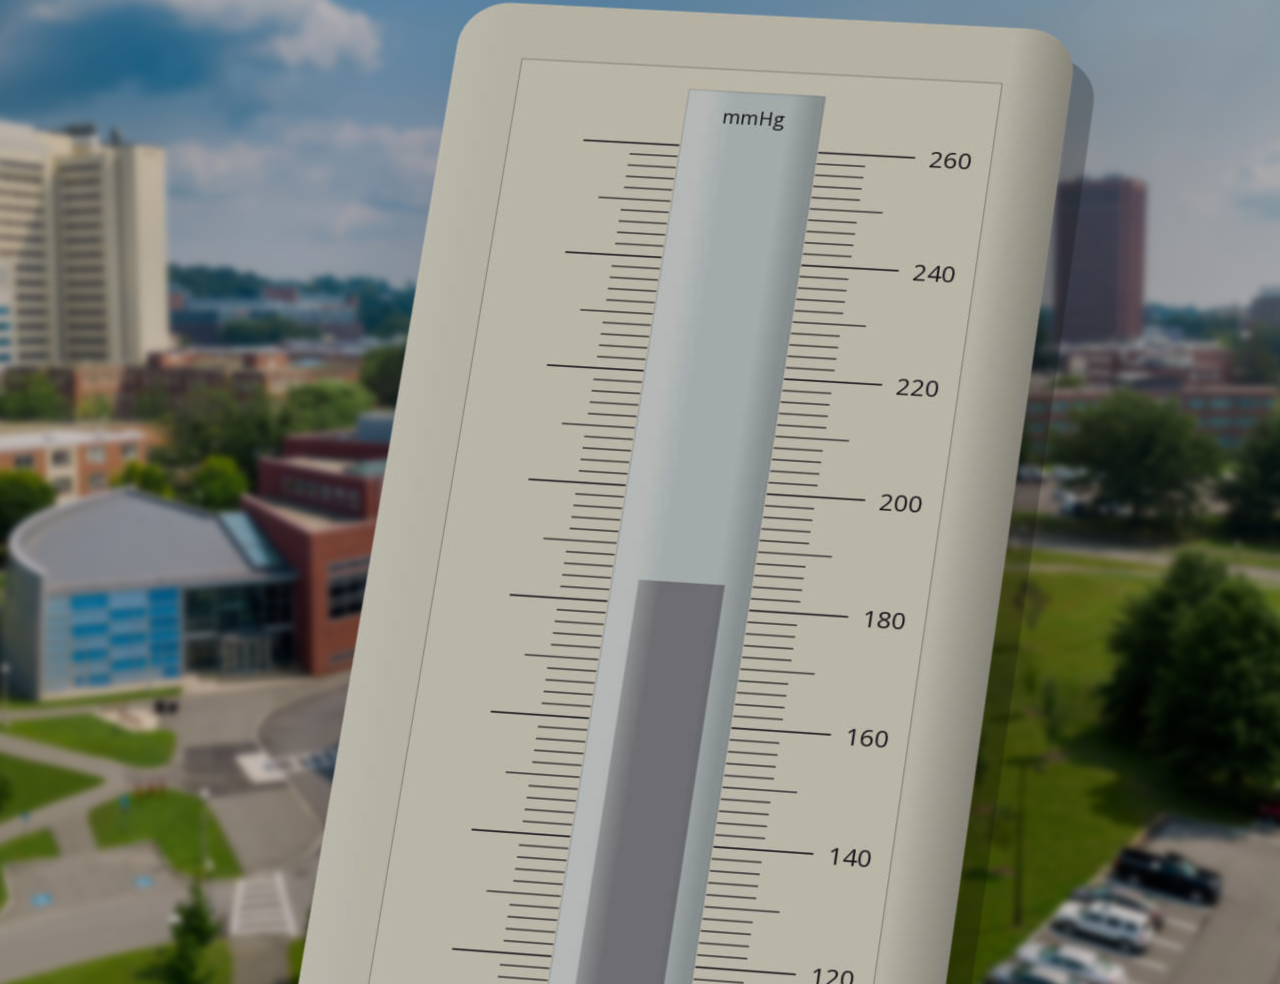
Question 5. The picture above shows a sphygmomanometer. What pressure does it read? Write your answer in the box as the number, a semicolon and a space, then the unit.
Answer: 184; mmHg
